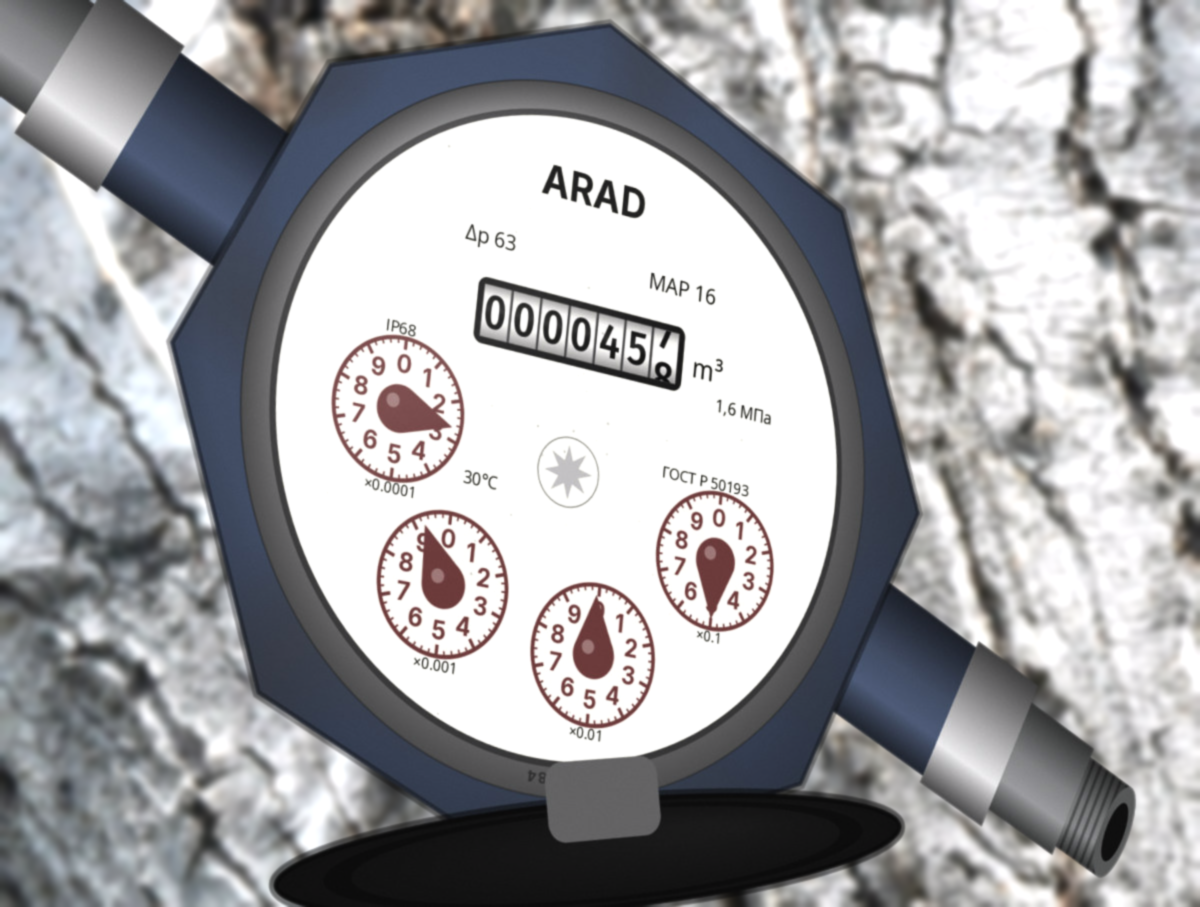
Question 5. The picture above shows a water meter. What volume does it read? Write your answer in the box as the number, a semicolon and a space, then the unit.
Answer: 457.4992; m³
